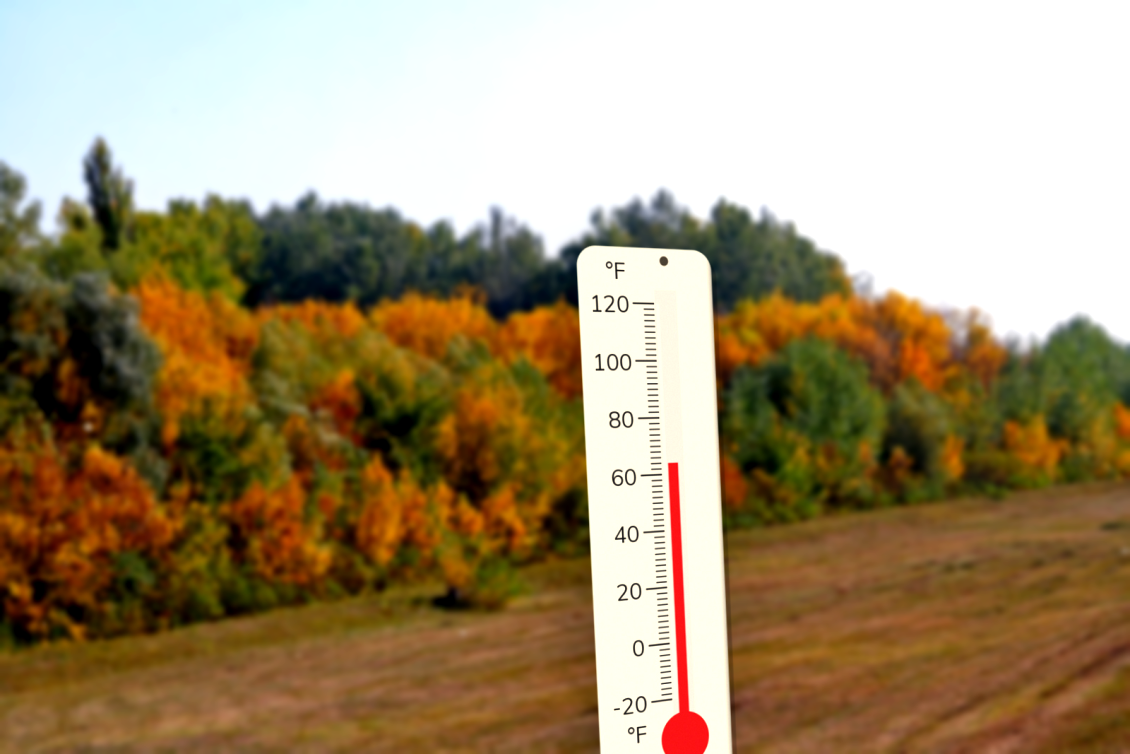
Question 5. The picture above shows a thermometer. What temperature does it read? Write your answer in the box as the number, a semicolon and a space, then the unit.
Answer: 64; °F
